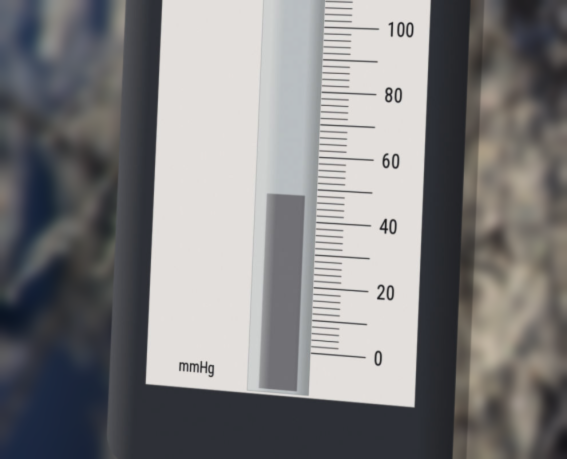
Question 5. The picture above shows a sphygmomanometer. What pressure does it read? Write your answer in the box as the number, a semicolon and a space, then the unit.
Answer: 48; mmHg
